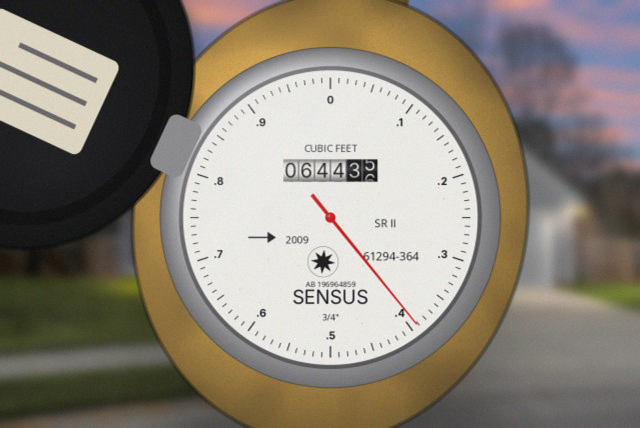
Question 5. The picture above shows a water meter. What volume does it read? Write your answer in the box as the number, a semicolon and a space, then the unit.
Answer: 64435.39; ft³
